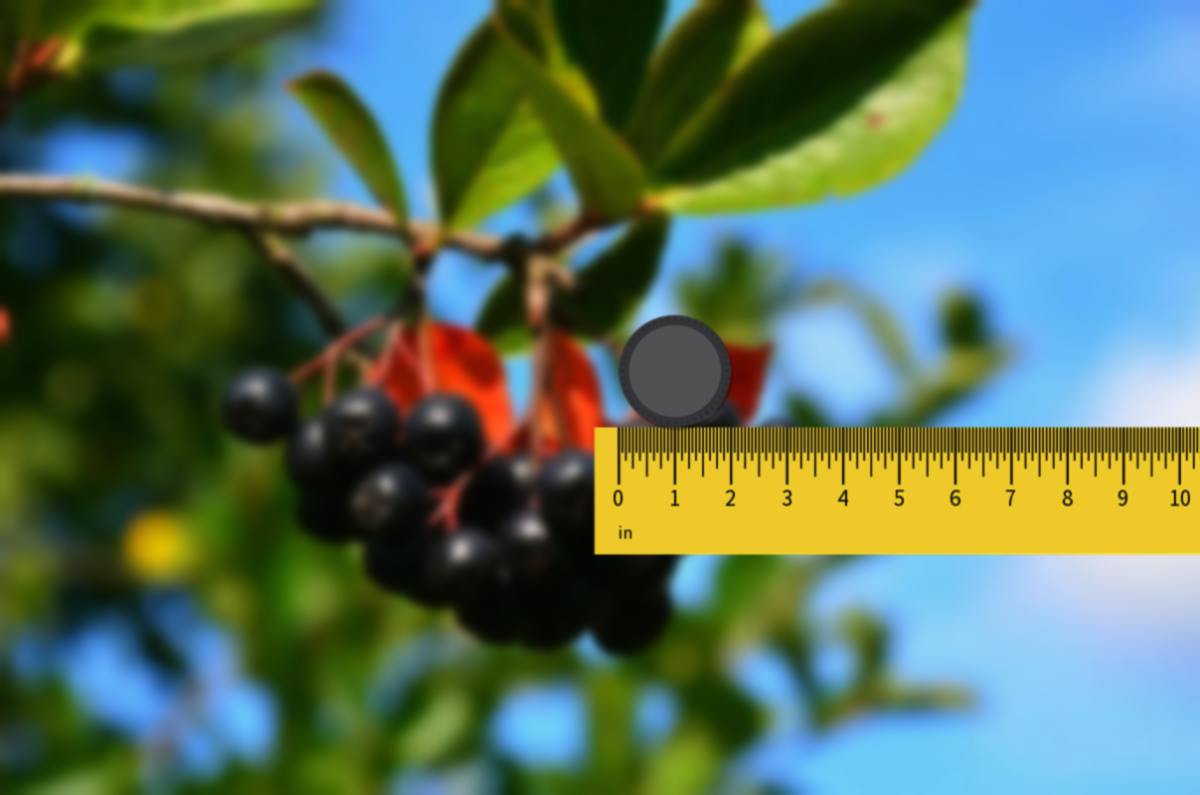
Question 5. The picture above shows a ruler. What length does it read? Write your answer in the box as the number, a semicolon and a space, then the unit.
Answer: 2; in
